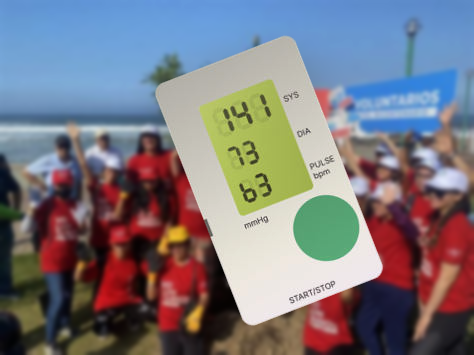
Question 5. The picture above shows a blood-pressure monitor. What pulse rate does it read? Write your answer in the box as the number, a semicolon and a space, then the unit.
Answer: 63; bpm
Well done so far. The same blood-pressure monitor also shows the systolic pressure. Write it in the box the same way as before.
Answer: 141; mmHg
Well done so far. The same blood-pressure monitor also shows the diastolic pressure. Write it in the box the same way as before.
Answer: 73; mmHg
